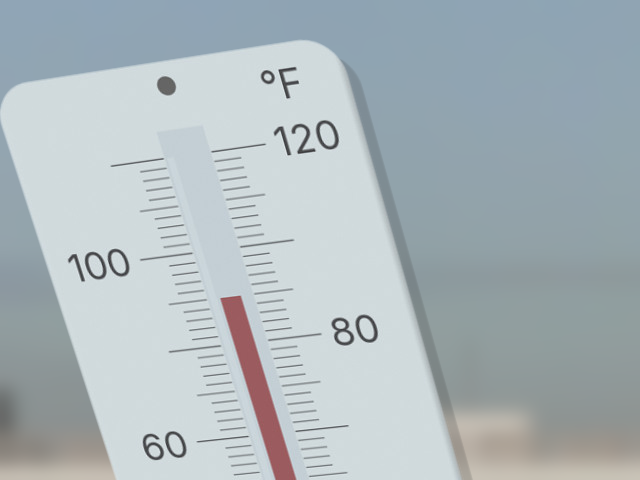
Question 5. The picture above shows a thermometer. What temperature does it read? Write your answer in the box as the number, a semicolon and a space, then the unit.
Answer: 90; °F
